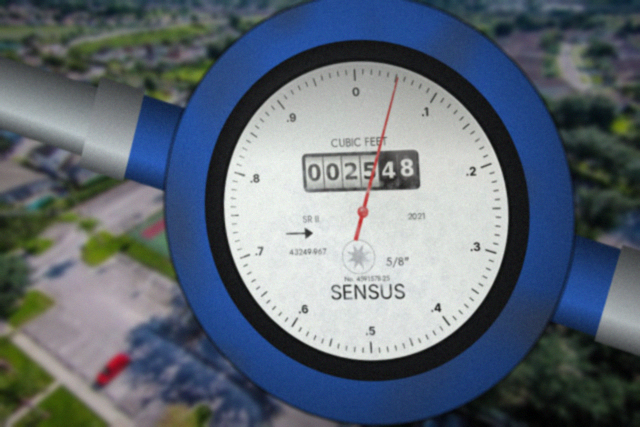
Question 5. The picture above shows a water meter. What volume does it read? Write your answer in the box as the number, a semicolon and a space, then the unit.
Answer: 2548.05; ft³
